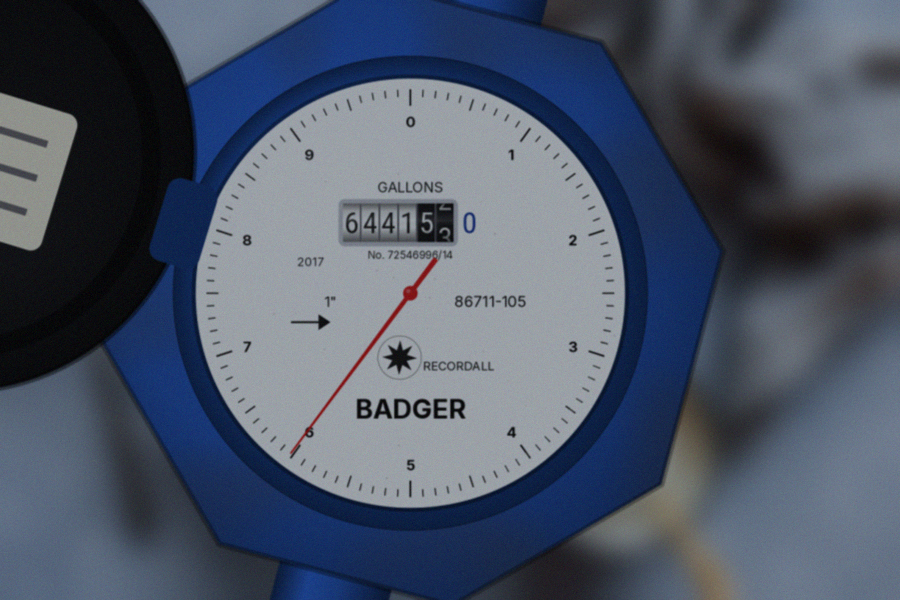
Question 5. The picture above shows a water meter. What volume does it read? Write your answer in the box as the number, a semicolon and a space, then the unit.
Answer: 6441526.0; gal
